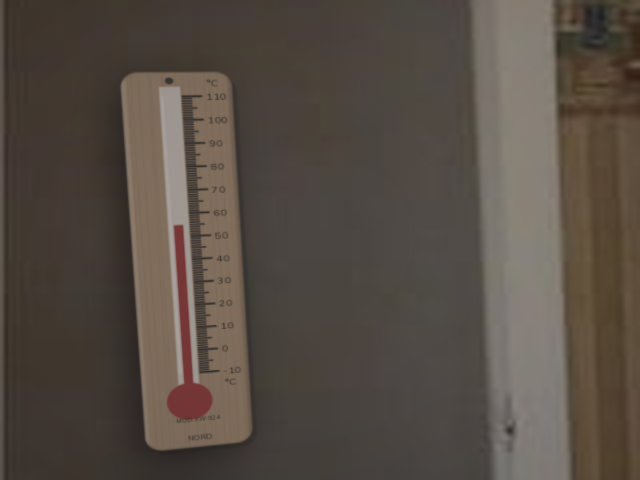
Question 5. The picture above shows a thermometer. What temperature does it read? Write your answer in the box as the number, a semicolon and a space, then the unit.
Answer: 55; °C
